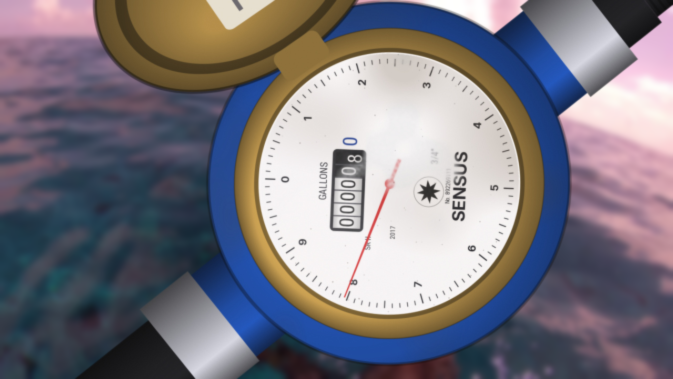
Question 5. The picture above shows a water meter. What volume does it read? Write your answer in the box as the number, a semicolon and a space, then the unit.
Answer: 78.0; gal
